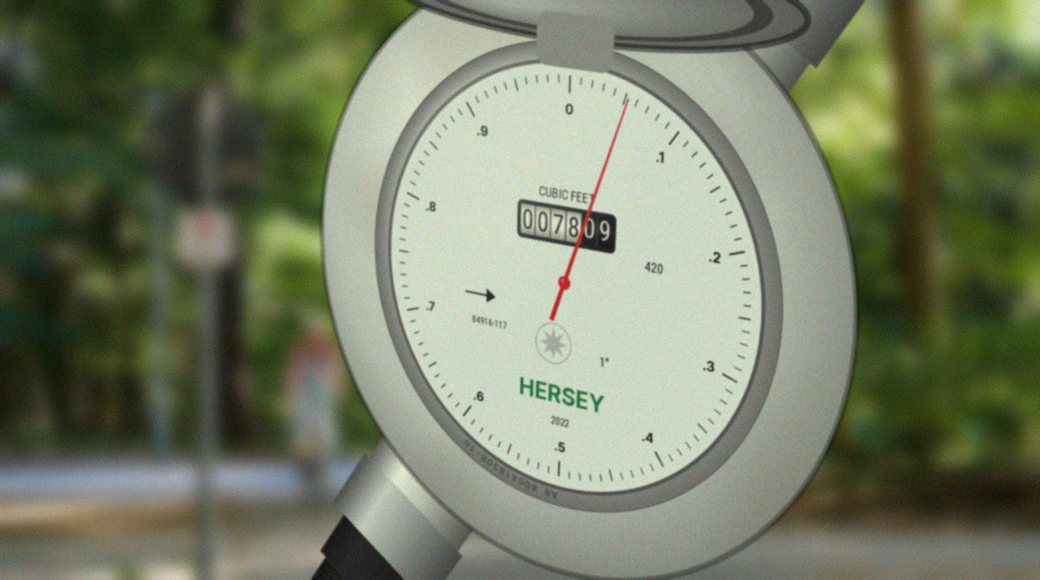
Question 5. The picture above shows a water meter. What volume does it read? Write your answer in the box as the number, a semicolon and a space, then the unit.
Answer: 7809.05; ft³
